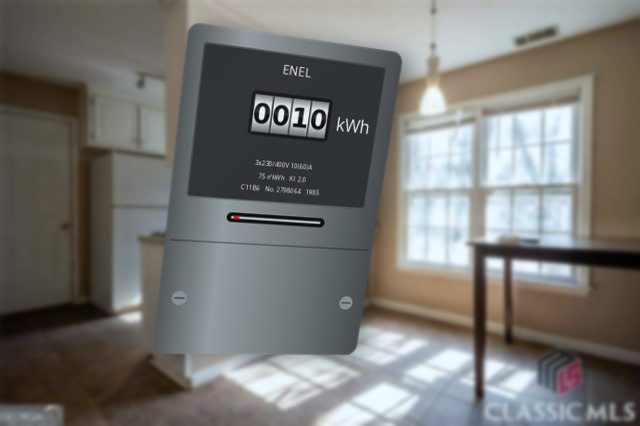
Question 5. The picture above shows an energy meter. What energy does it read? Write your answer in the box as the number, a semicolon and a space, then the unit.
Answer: 10; kWh
